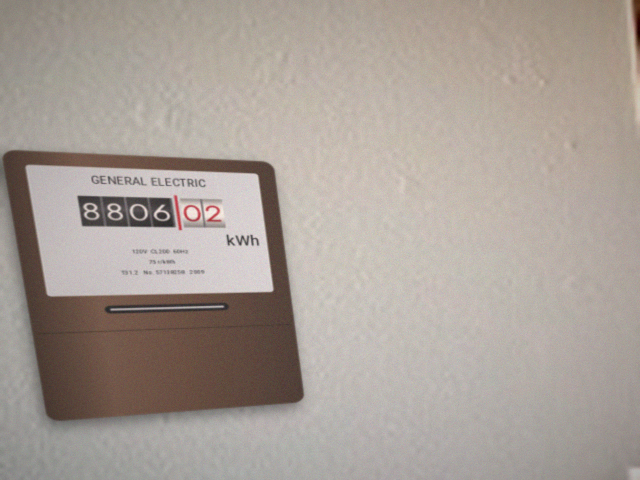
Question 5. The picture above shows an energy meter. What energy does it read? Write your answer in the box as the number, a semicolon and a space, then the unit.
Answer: 8806.02; kWh
